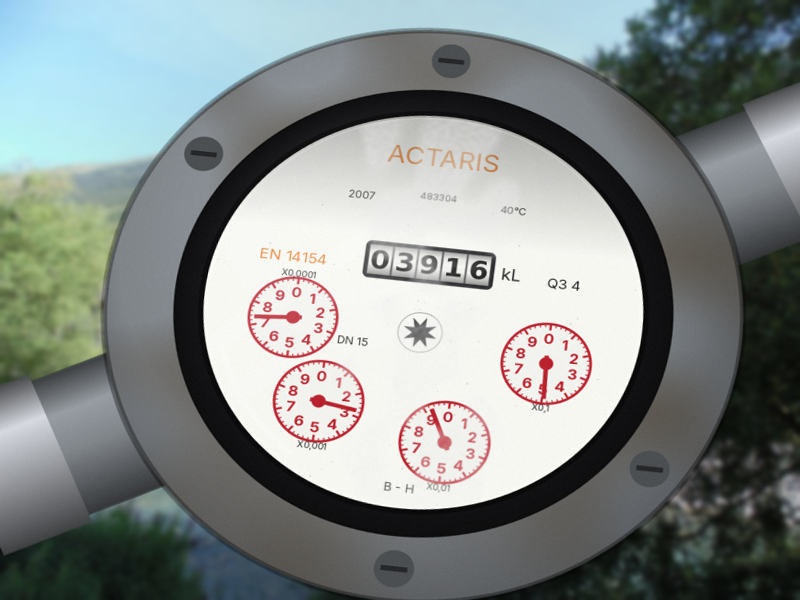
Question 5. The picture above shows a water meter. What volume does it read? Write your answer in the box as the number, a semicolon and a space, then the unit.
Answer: 3916.4927; kL
